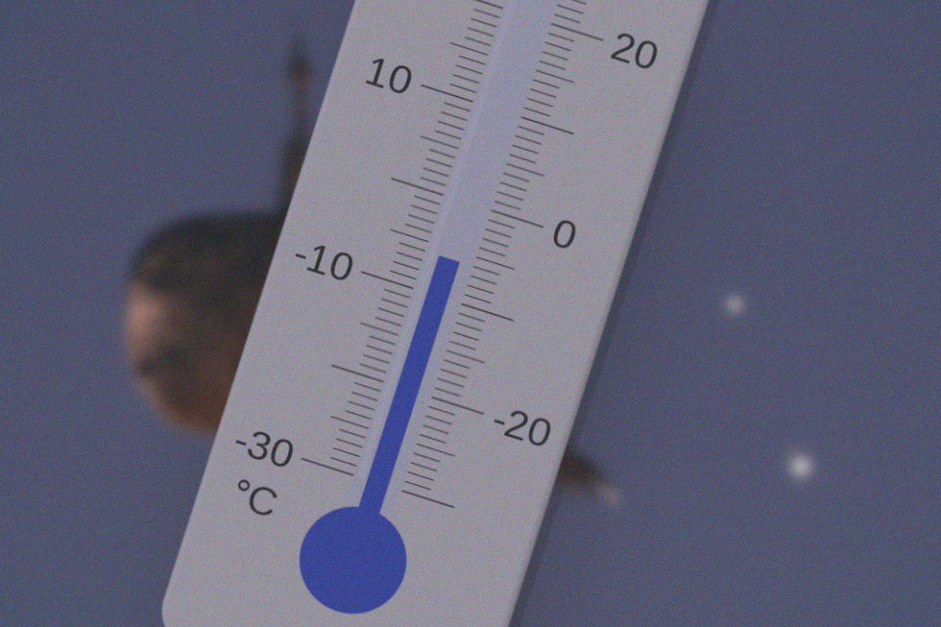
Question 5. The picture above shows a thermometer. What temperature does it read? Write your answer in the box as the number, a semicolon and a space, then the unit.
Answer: -6; °C
